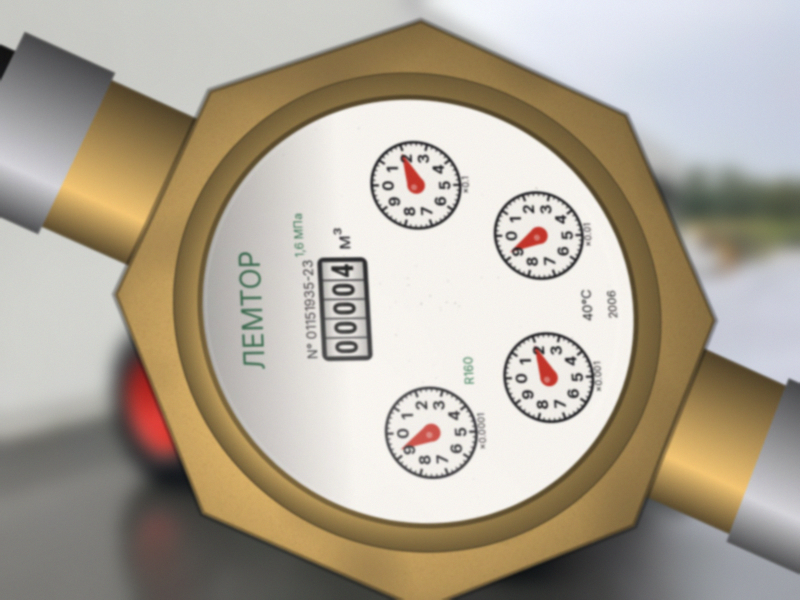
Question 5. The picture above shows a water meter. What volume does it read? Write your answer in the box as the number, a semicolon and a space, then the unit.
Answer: 4.1919; m³
